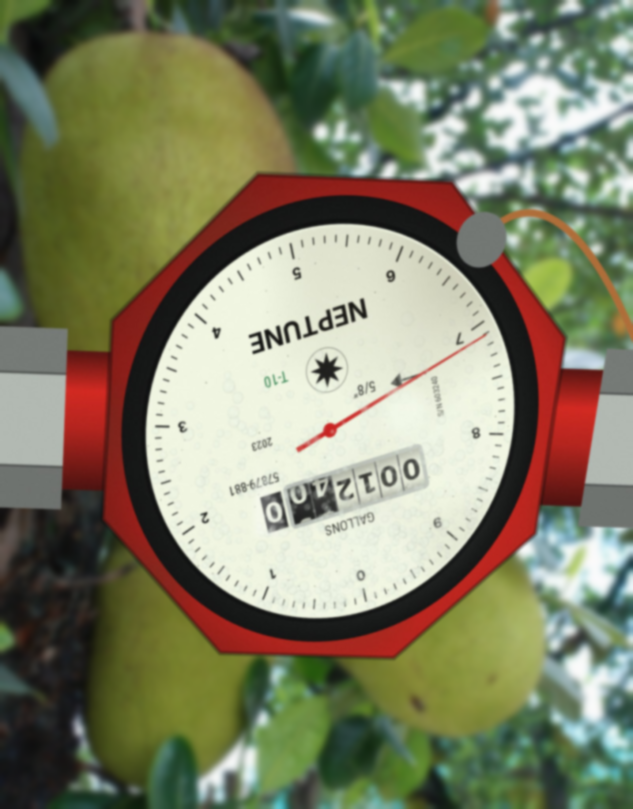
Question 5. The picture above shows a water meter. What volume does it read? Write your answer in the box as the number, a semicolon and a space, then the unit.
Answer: 12397.1; gal
